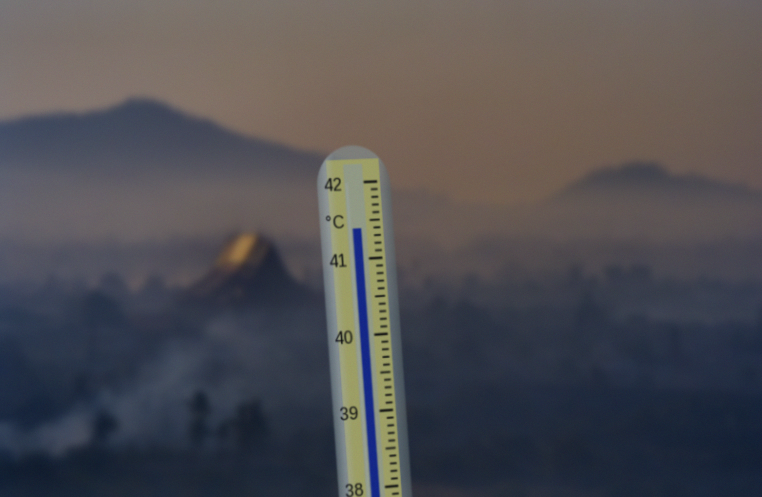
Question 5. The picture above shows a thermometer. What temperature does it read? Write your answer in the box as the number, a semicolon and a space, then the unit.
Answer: 41.4; °C
